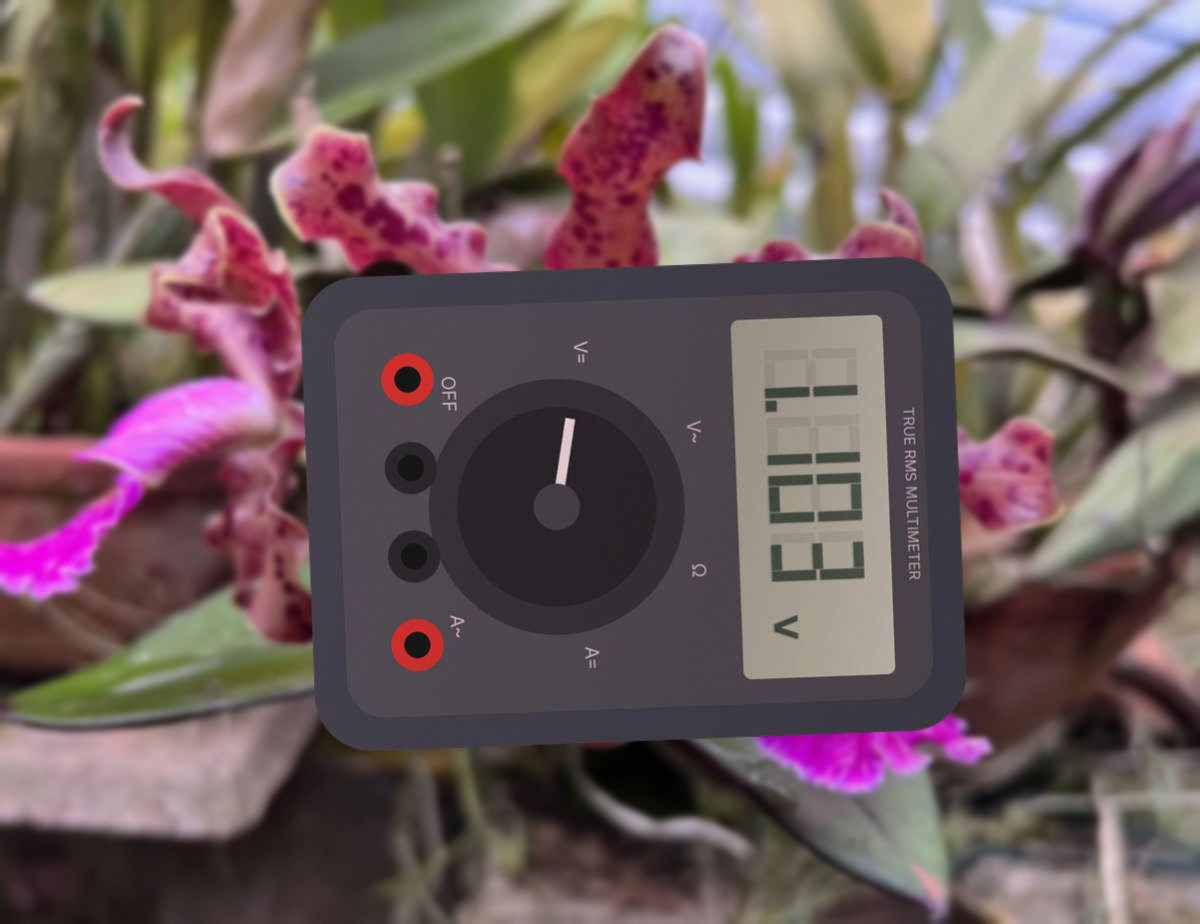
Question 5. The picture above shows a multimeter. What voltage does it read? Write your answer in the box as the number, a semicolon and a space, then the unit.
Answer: 1.103; V
